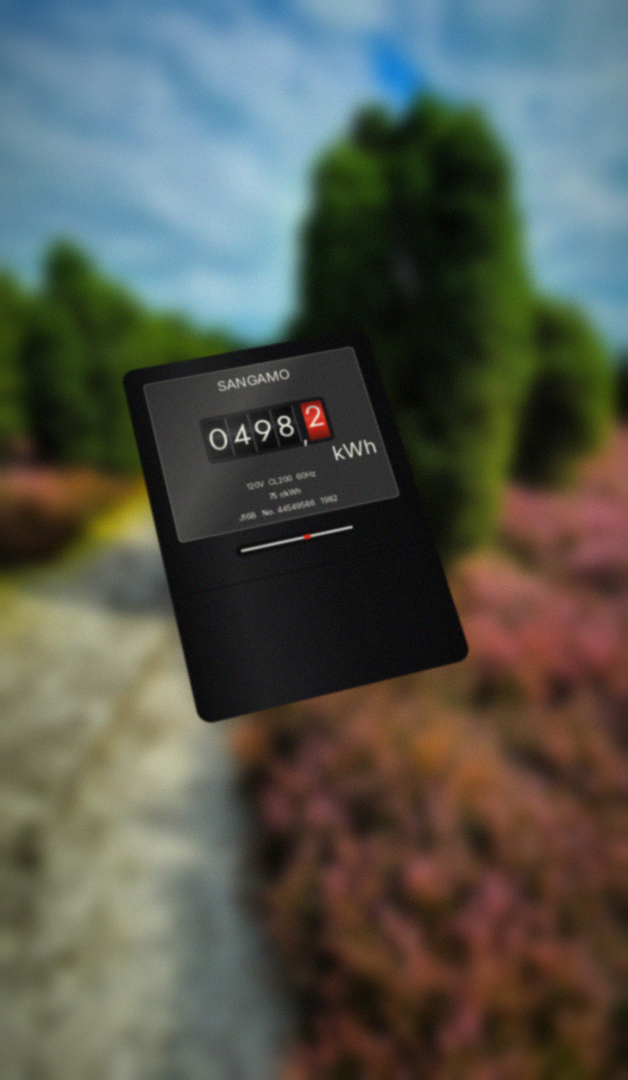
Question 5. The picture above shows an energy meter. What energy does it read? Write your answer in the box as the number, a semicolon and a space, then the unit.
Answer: 498.2; kWh
